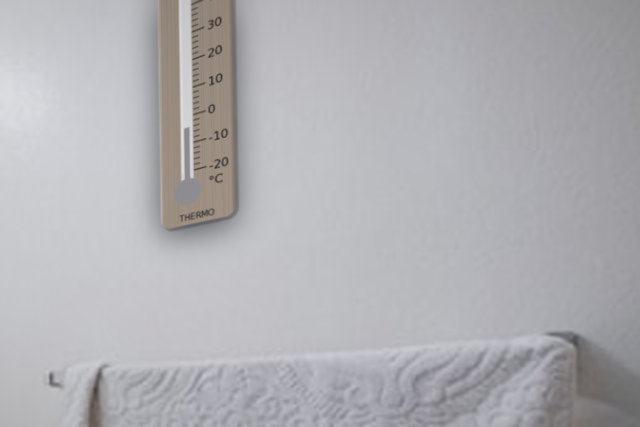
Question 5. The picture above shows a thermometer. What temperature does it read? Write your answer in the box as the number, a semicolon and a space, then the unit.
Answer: -4; °C
